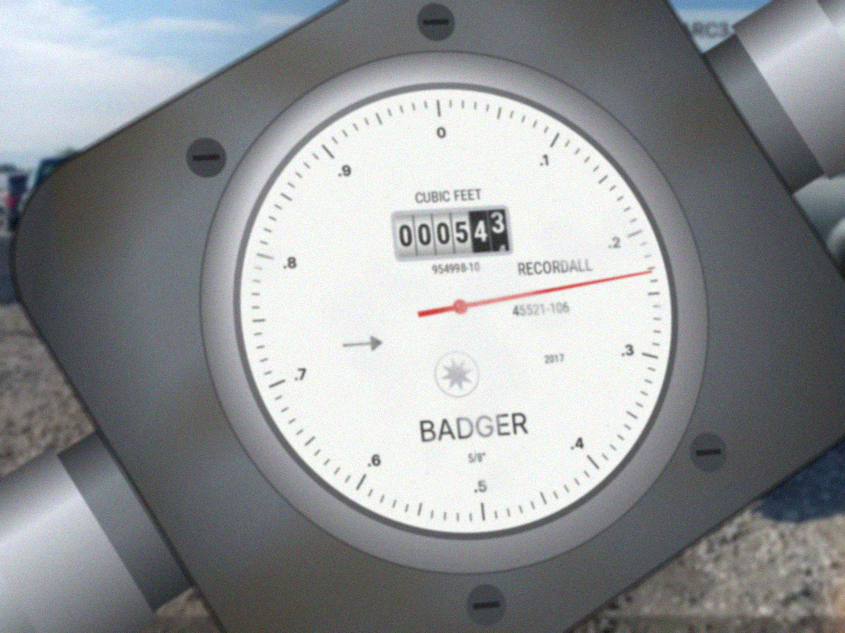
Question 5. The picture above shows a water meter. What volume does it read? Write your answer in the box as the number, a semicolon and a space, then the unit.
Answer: 543.23; ft³
